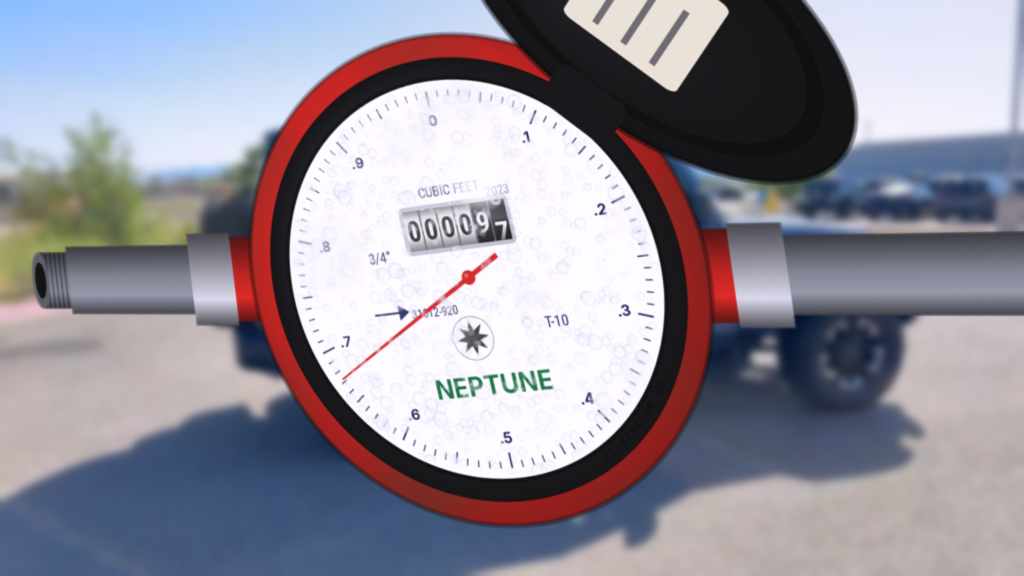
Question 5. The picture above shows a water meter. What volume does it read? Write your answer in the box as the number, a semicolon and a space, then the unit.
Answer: 96.67; ft³
